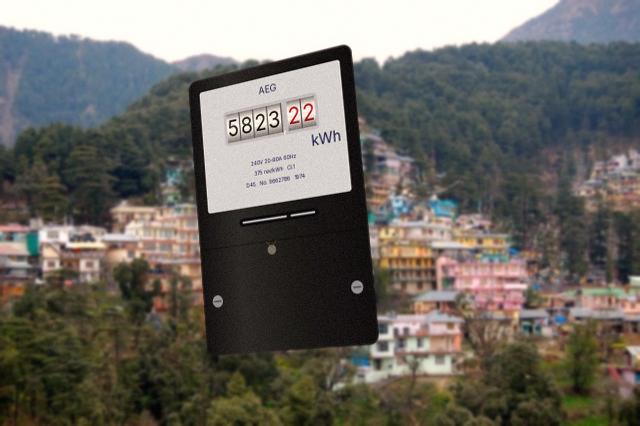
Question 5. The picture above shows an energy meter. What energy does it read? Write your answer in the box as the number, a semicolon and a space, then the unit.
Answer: 5823.22; kWh
